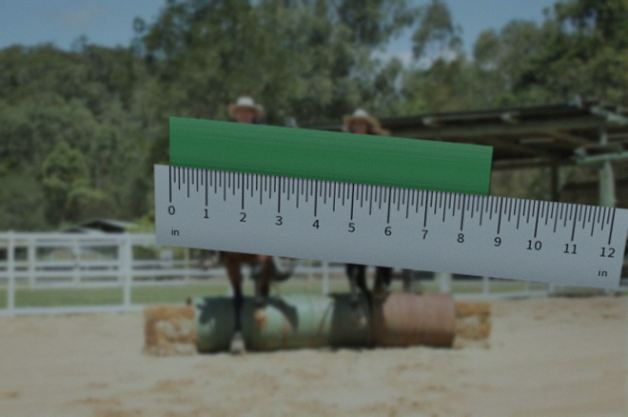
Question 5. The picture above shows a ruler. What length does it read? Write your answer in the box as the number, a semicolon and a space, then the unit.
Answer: 8.625; in
